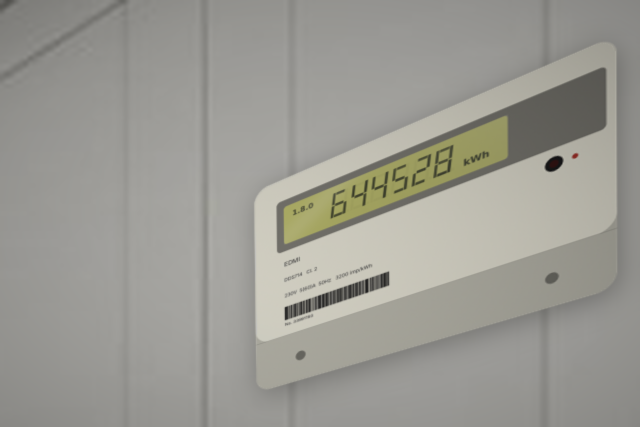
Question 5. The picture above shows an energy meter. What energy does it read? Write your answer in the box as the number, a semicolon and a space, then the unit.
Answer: 644528; kWh
